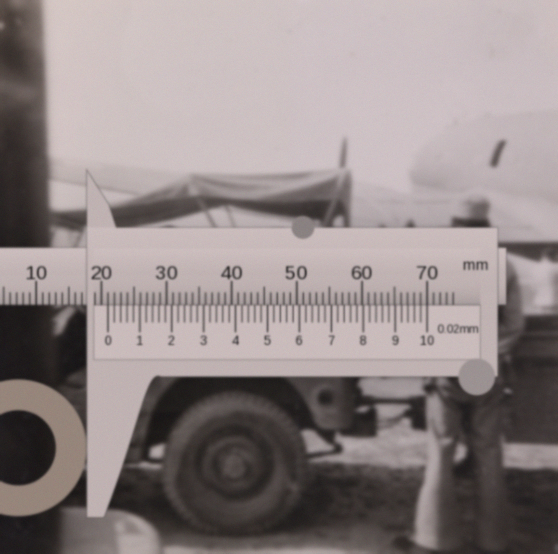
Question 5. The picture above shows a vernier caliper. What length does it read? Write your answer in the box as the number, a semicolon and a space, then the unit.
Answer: 21.0; mm
